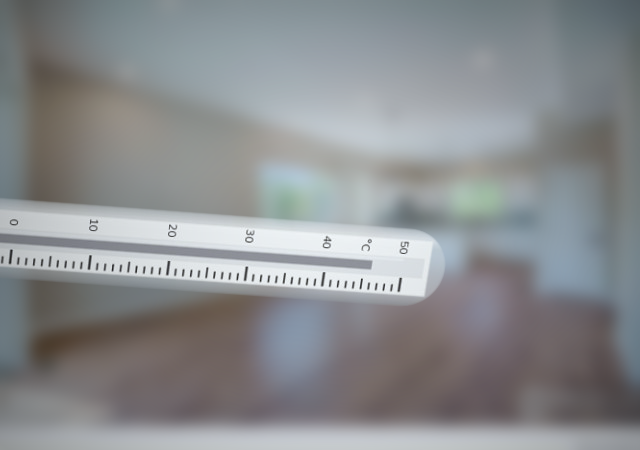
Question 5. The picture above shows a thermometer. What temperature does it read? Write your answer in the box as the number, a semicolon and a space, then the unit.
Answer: 46; °C
